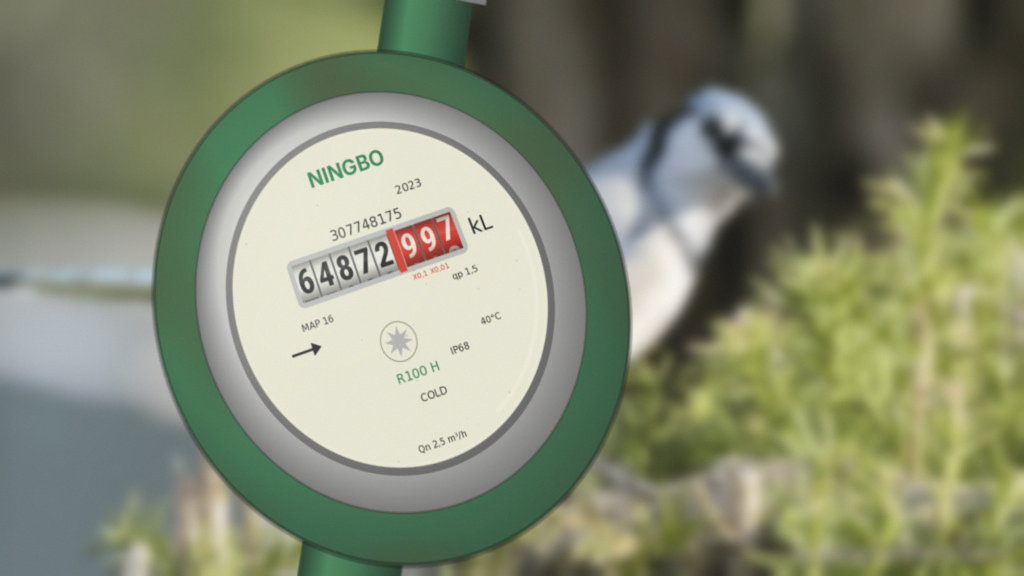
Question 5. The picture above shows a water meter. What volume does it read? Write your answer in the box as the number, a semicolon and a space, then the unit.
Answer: 64872.997; kL
